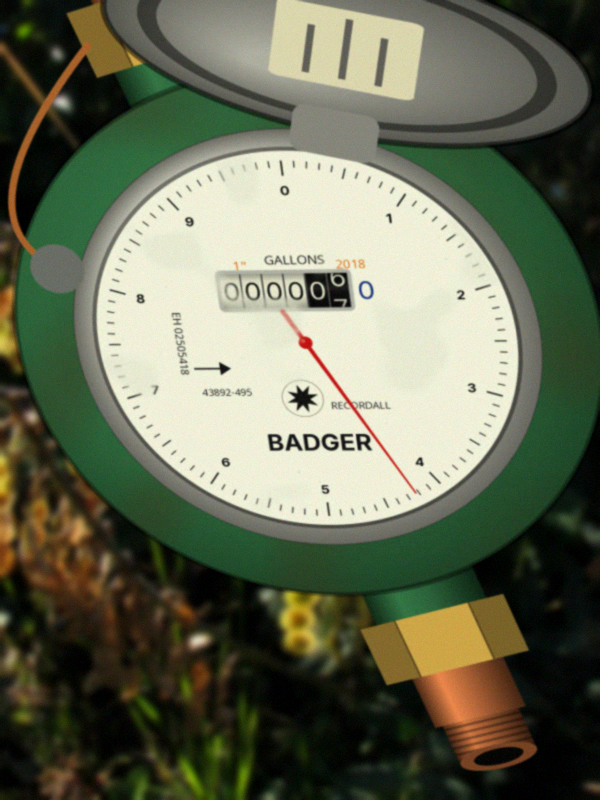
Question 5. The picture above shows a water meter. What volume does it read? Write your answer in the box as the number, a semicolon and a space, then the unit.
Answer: 64.2; gal
